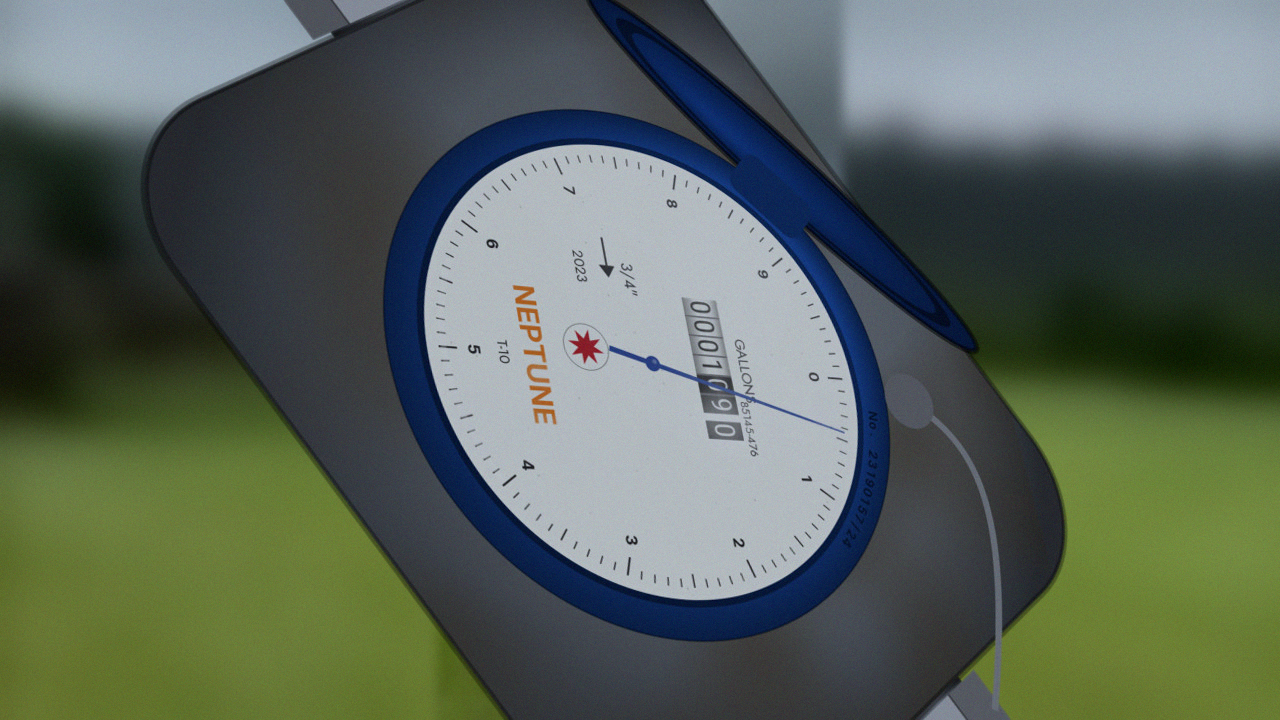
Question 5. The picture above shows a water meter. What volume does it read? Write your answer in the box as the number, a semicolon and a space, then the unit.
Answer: 1090.4; gal
